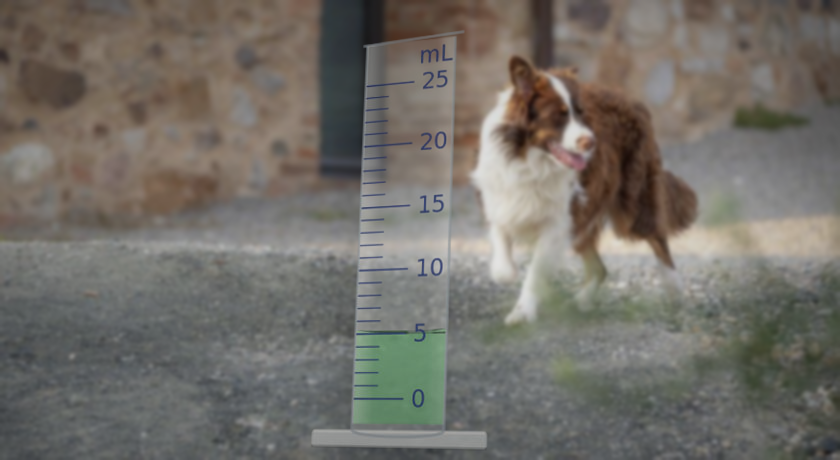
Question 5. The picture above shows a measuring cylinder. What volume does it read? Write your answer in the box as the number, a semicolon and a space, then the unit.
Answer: 5; mL
